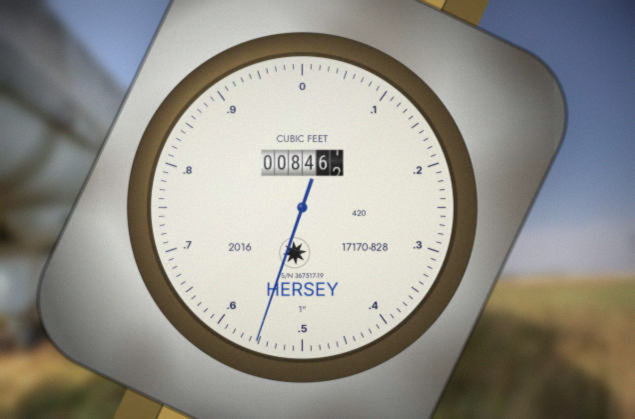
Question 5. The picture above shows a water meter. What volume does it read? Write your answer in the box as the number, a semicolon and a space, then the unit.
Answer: 8461.55; ft³
